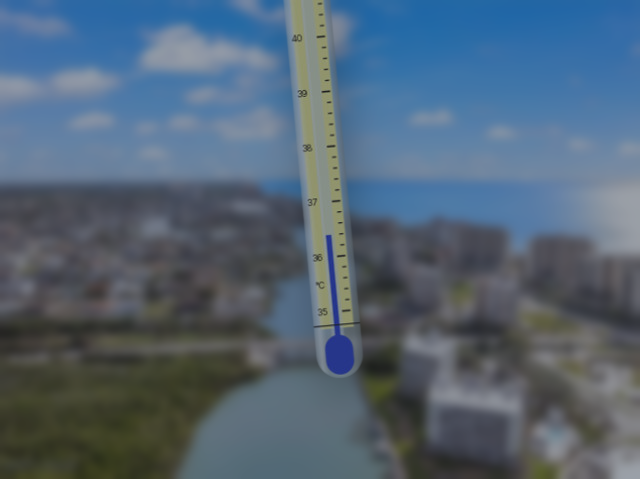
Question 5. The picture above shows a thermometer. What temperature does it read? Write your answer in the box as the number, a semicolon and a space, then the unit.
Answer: 36.4; °C
